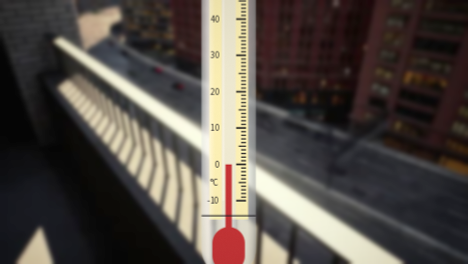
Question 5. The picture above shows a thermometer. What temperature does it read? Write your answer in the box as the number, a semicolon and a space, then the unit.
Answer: 0; °C
